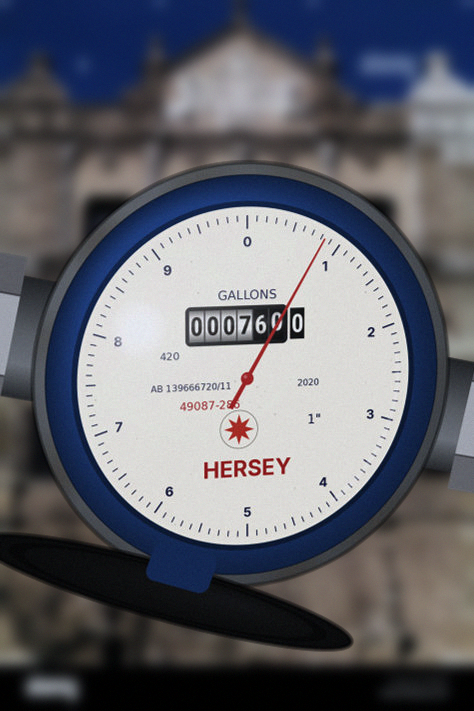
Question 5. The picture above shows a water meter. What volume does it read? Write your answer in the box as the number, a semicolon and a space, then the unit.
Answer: 7600.8; gal
